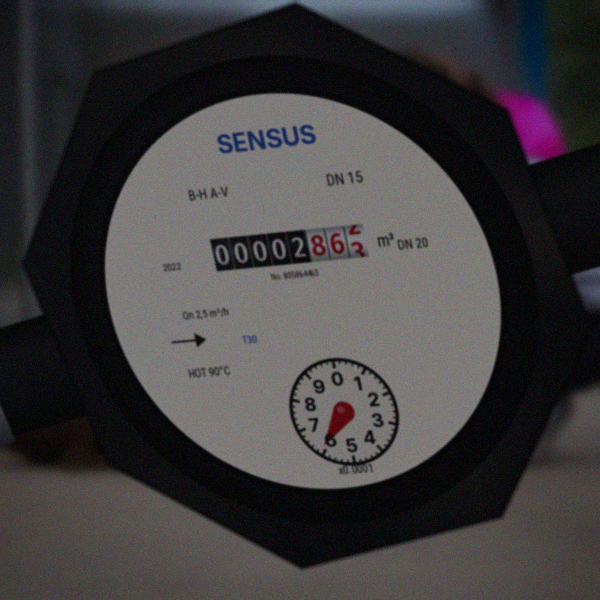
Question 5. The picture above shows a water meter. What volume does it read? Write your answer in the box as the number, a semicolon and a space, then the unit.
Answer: 2.8626; m³
